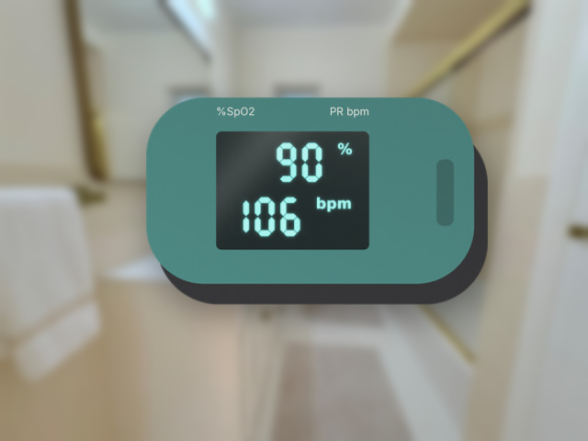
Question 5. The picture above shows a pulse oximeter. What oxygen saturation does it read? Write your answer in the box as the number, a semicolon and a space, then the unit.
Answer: 90; %
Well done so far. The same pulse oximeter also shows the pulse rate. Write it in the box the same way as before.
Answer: 106; bpm
